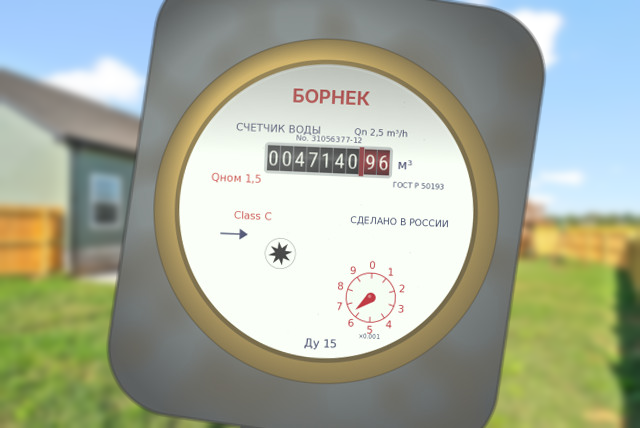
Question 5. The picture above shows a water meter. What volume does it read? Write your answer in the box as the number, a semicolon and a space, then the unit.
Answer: 47140.966; m³
